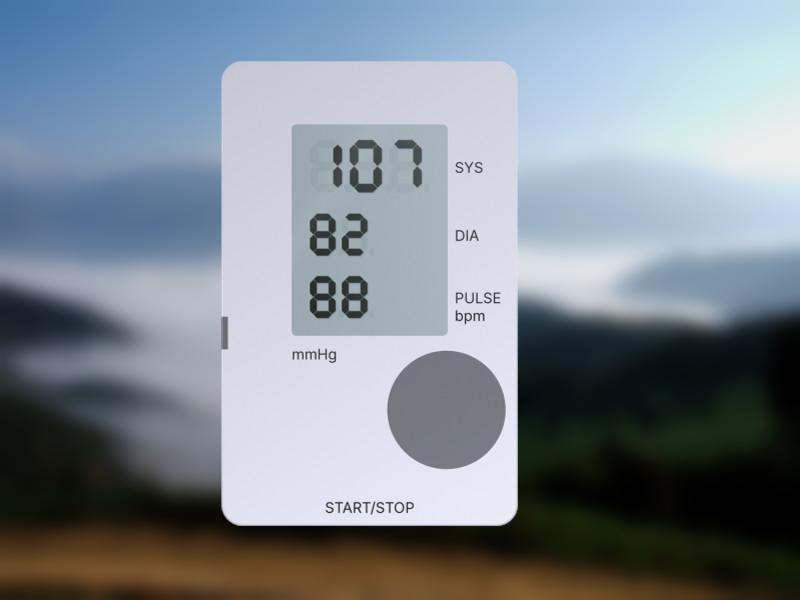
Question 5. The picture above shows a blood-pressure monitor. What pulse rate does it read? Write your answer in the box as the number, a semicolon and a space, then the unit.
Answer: 88; bpm
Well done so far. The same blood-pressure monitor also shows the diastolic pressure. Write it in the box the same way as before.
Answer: 82; mmHg
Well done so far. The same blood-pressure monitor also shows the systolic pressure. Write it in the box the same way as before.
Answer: 107; mmHg
